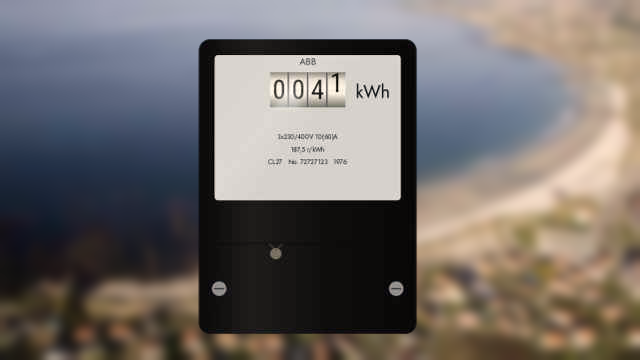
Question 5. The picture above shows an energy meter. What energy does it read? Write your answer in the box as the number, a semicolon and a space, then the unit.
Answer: 41; kWh
